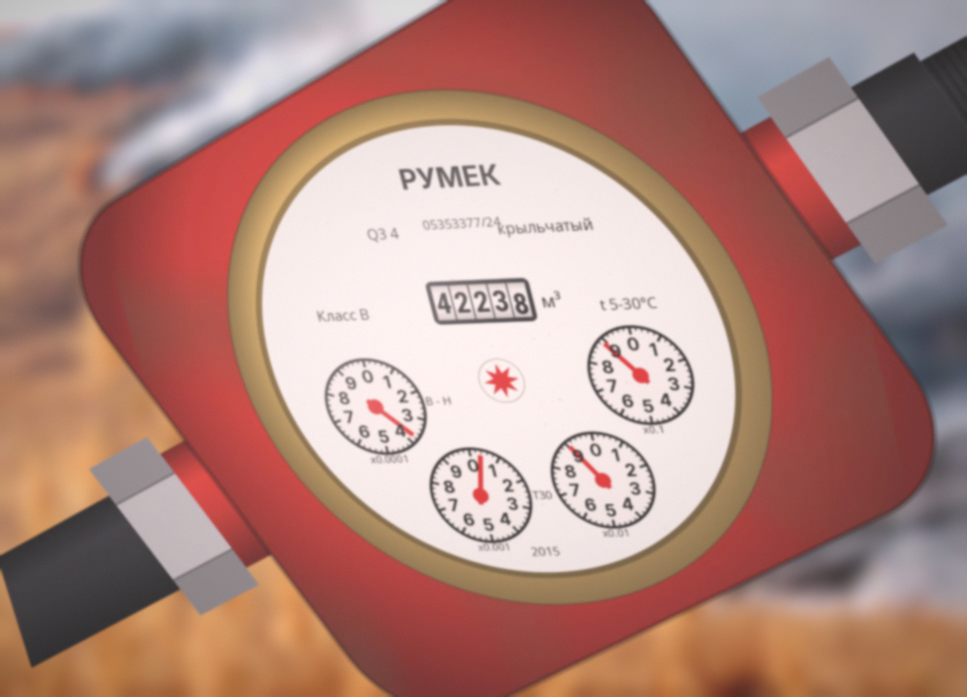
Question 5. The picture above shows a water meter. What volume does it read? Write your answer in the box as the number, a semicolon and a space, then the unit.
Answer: 42237.8903; m³
